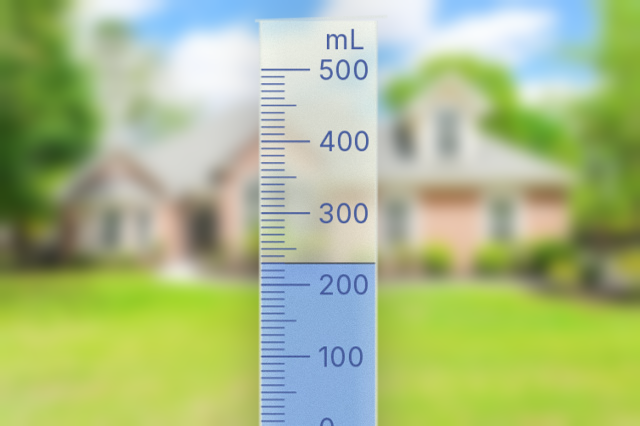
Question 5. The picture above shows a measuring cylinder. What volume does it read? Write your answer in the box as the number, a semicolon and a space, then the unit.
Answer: 230; mL
